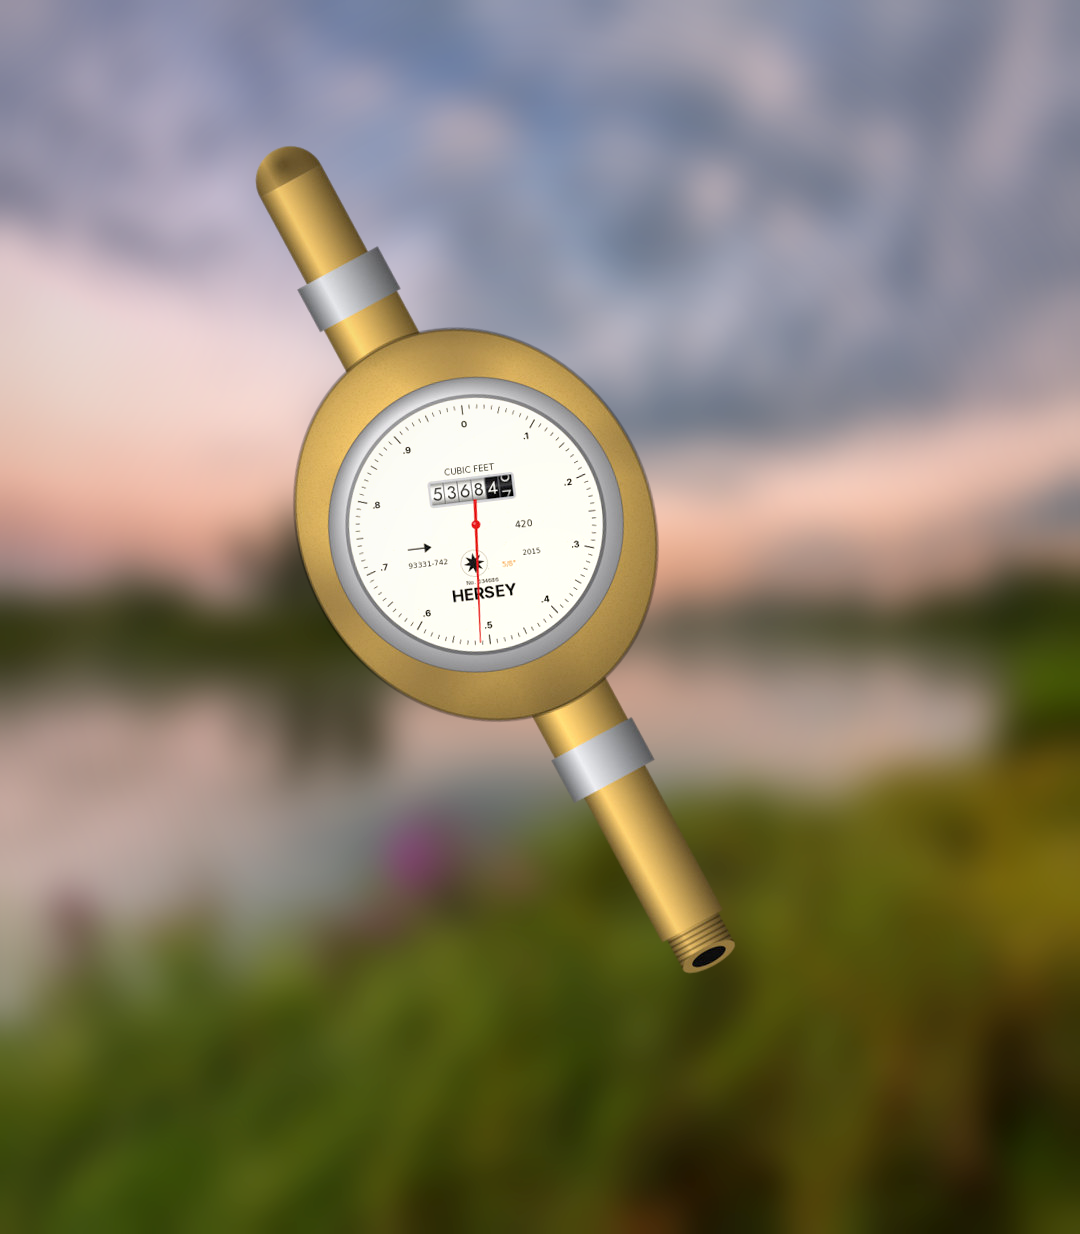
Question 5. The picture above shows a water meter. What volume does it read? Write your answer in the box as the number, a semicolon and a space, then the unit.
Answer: 536846.51; ft³
